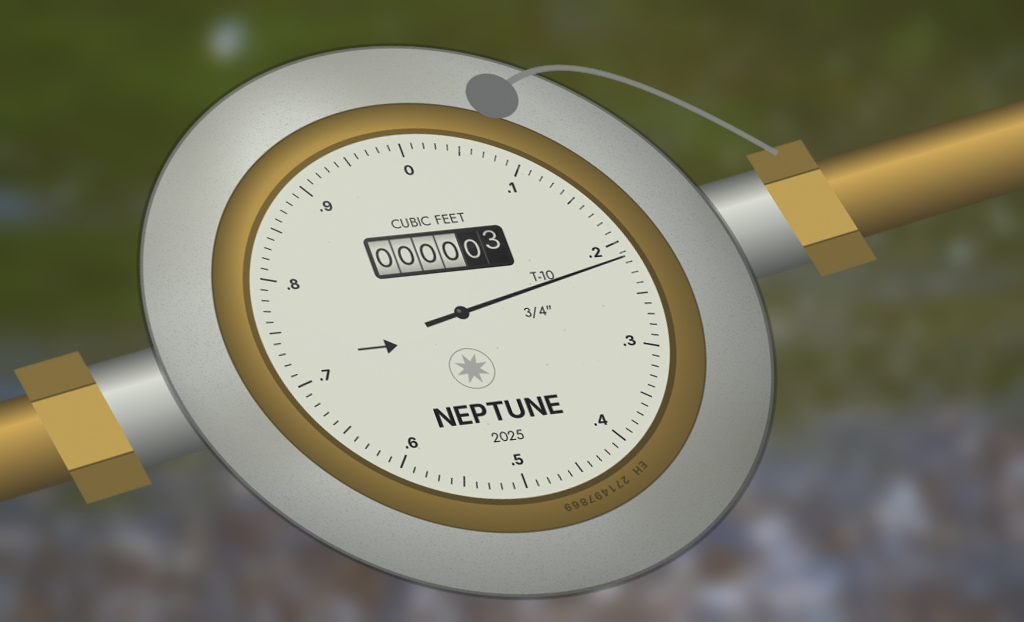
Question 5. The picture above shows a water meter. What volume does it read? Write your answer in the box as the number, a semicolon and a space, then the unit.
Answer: 3.21; ft³
